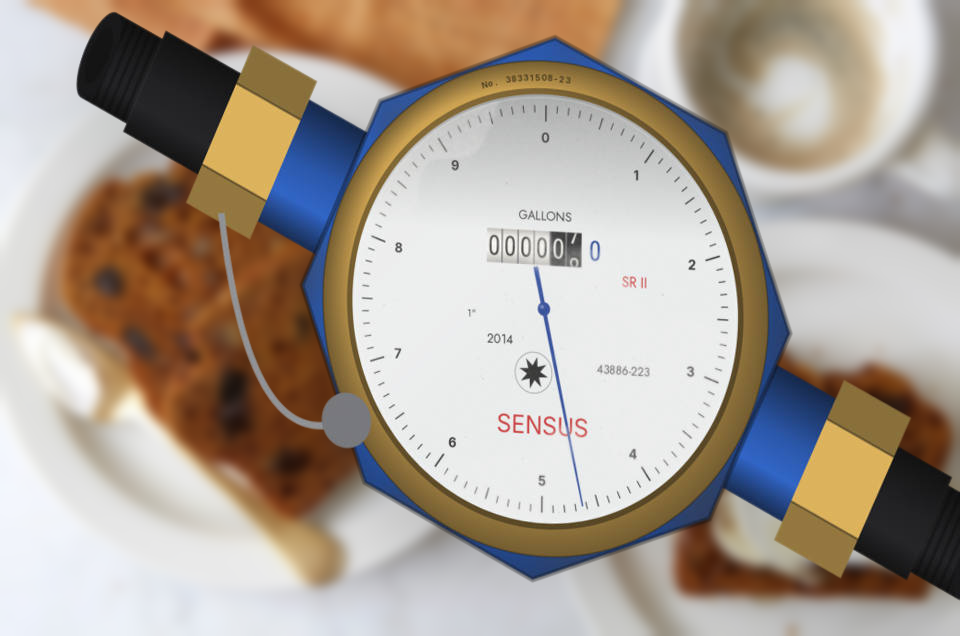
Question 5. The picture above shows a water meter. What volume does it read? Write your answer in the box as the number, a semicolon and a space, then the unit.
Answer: 74.6; gal
